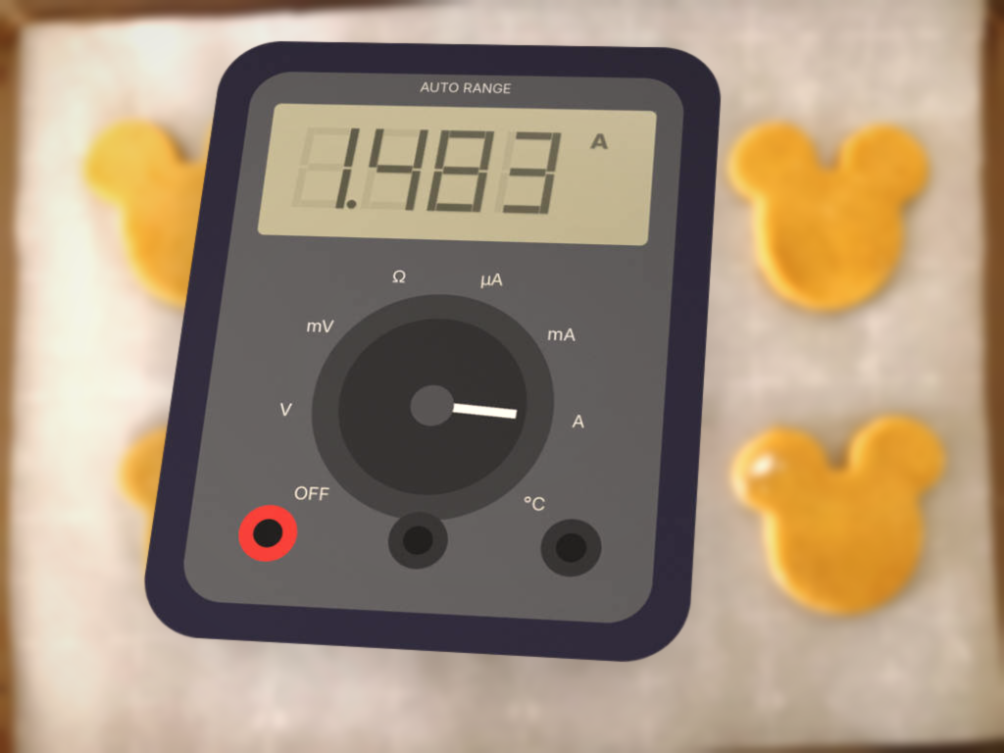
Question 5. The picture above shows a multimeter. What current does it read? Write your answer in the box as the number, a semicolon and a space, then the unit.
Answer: 1.483; A
